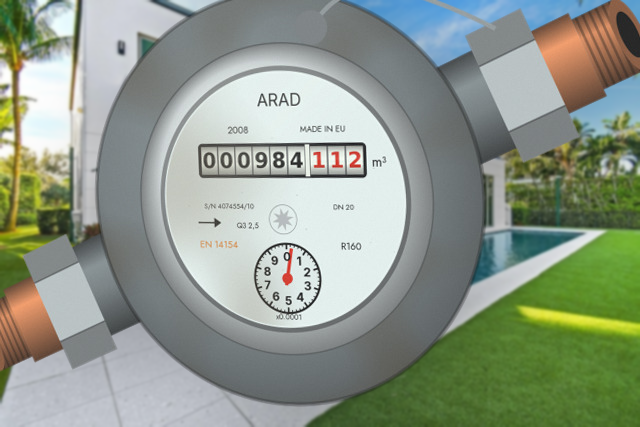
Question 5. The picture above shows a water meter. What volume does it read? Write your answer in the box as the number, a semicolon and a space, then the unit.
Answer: 984.1120; m³
